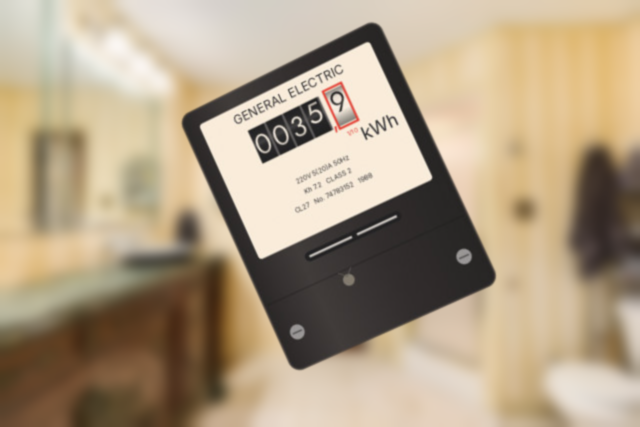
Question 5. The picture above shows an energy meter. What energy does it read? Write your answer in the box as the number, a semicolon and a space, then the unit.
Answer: 35.9; kWh
